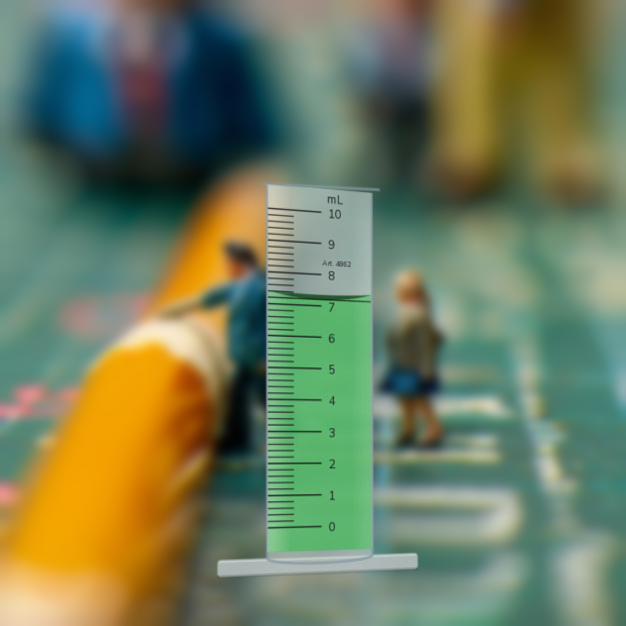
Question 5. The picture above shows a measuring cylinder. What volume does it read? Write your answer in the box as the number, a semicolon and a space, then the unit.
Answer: 7.2; mL
